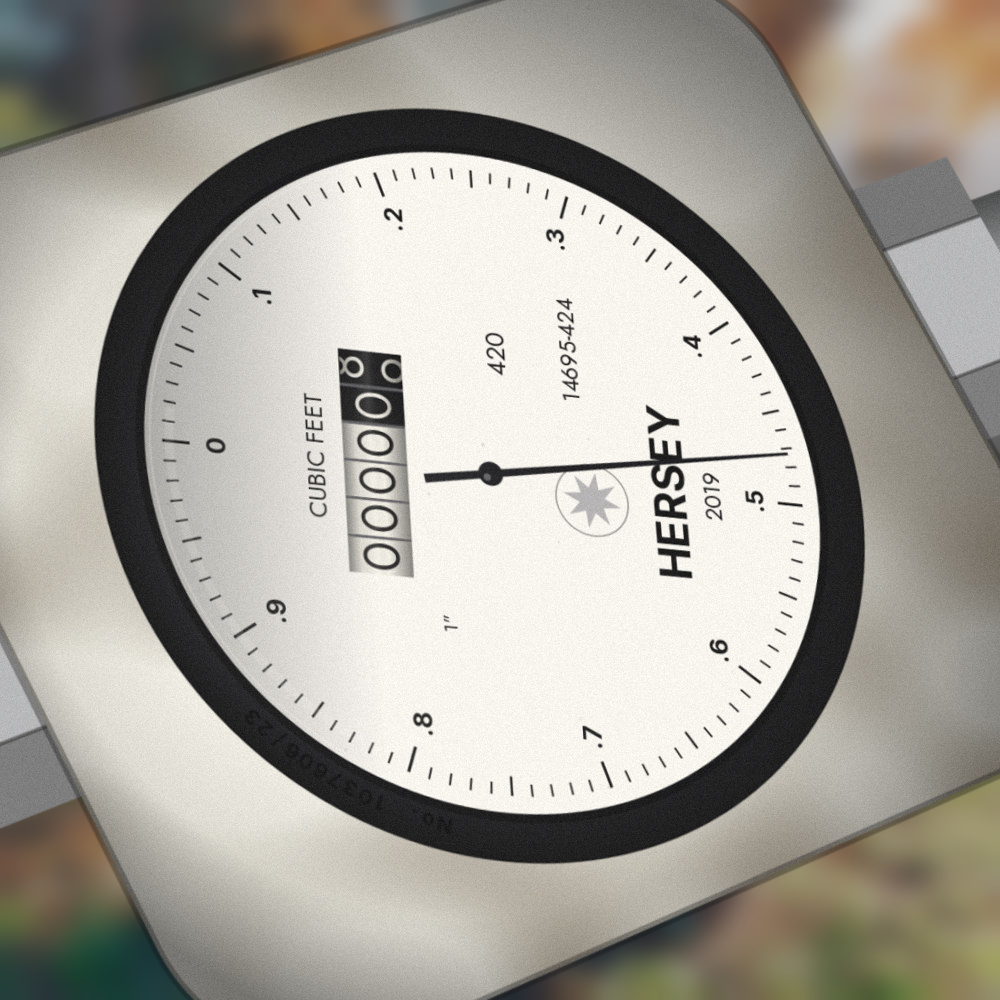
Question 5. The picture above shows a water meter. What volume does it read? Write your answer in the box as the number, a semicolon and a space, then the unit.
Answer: 8.47; ft³
